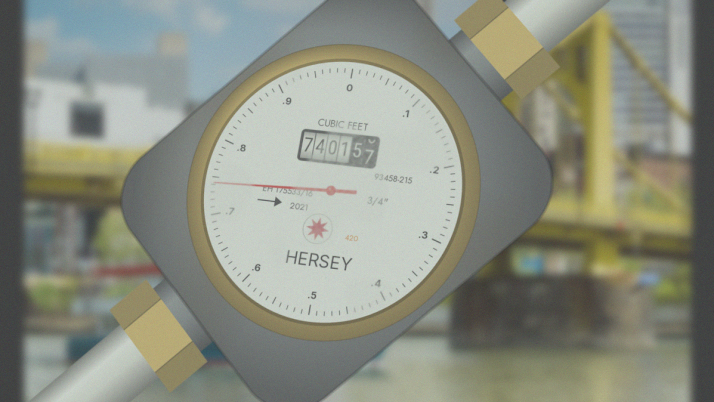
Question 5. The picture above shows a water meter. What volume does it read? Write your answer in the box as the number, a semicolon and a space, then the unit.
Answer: 740156.74; ft³
